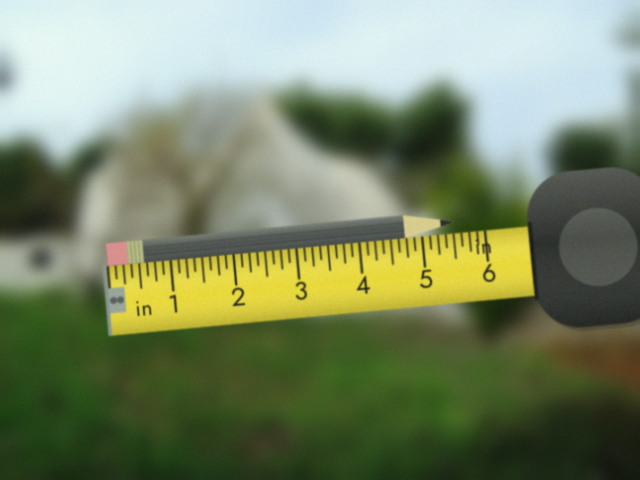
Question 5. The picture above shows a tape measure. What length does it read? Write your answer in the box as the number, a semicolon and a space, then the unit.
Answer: 5.5; in
